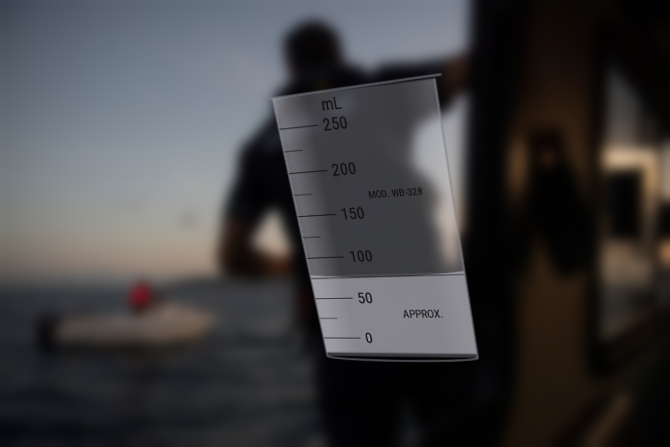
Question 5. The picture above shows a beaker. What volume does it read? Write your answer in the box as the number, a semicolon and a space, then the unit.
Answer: 75; mL
